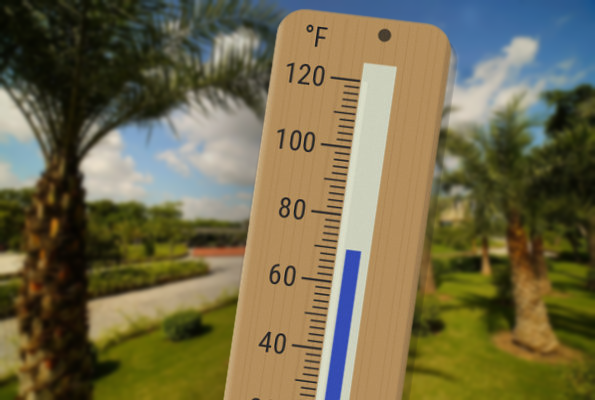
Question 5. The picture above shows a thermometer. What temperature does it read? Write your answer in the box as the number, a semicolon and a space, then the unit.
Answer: 70; °F
